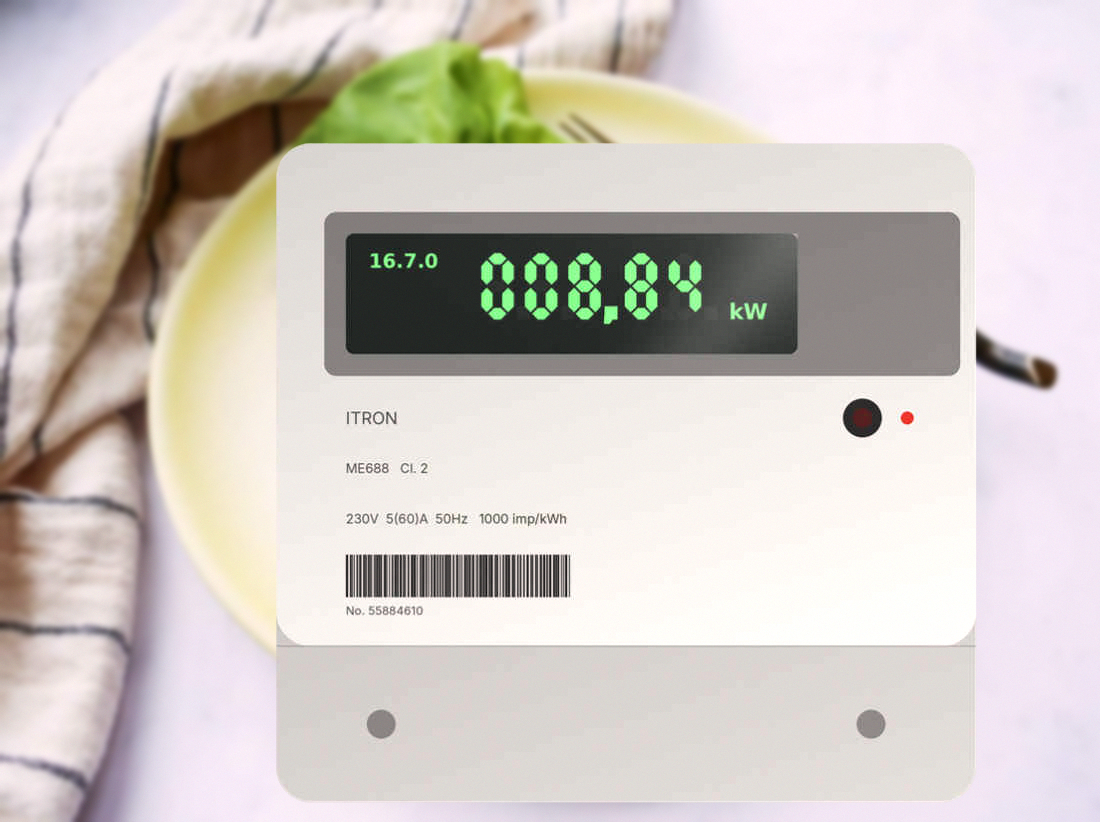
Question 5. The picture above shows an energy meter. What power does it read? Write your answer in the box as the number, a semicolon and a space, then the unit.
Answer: 8.84; kW
